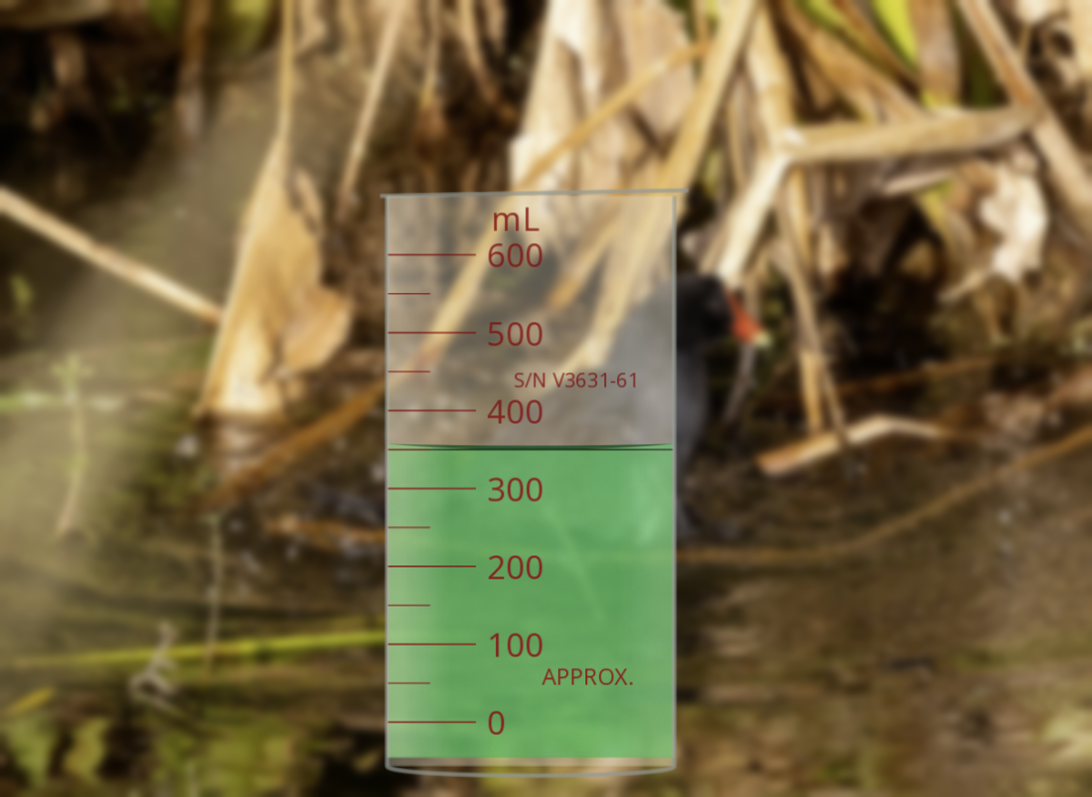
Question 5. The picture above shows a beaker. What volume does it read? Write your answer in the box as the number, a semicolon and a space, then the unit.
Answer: 350; mL
